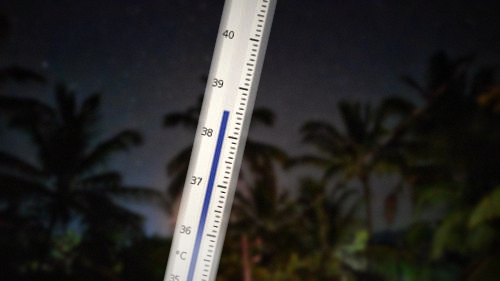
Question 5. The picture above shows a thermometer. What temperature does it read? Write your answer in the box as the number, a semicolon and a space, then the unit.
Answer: 38.5; °C
